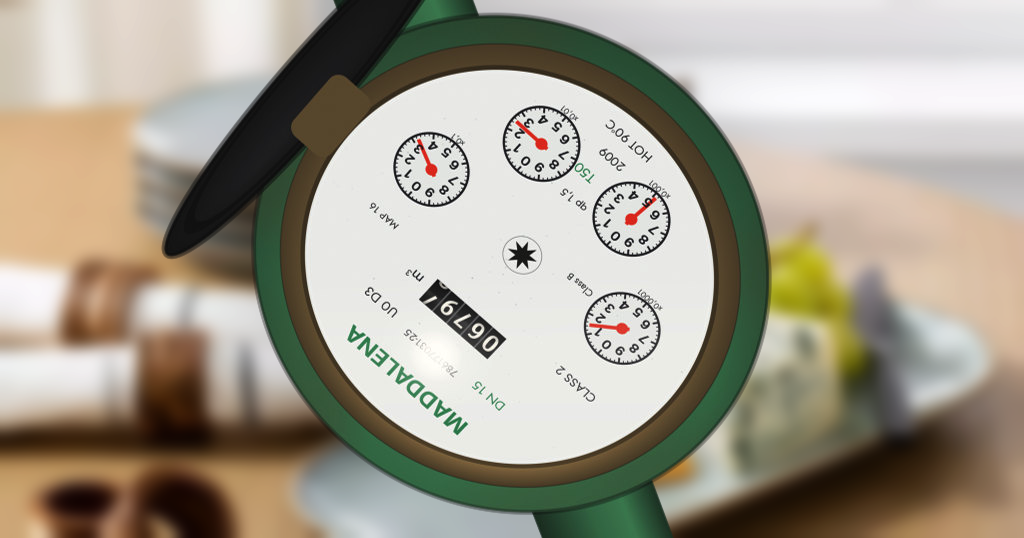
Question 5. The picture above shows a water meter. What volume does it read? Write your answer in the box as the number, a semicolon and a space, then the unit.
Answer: 6797.3251; m³
